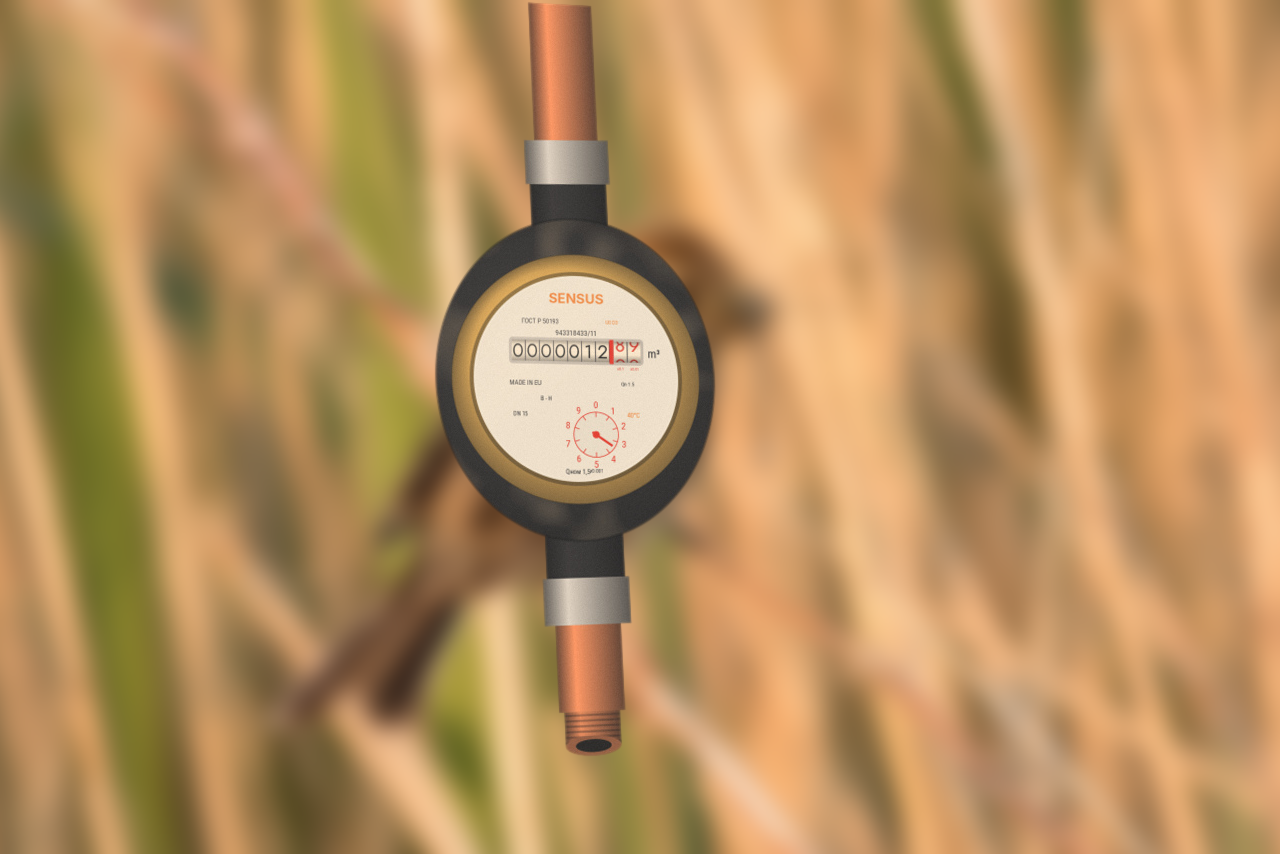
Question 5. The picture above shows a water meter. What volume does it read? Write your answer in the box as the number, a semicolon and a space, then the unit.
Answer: 12.893; m³
